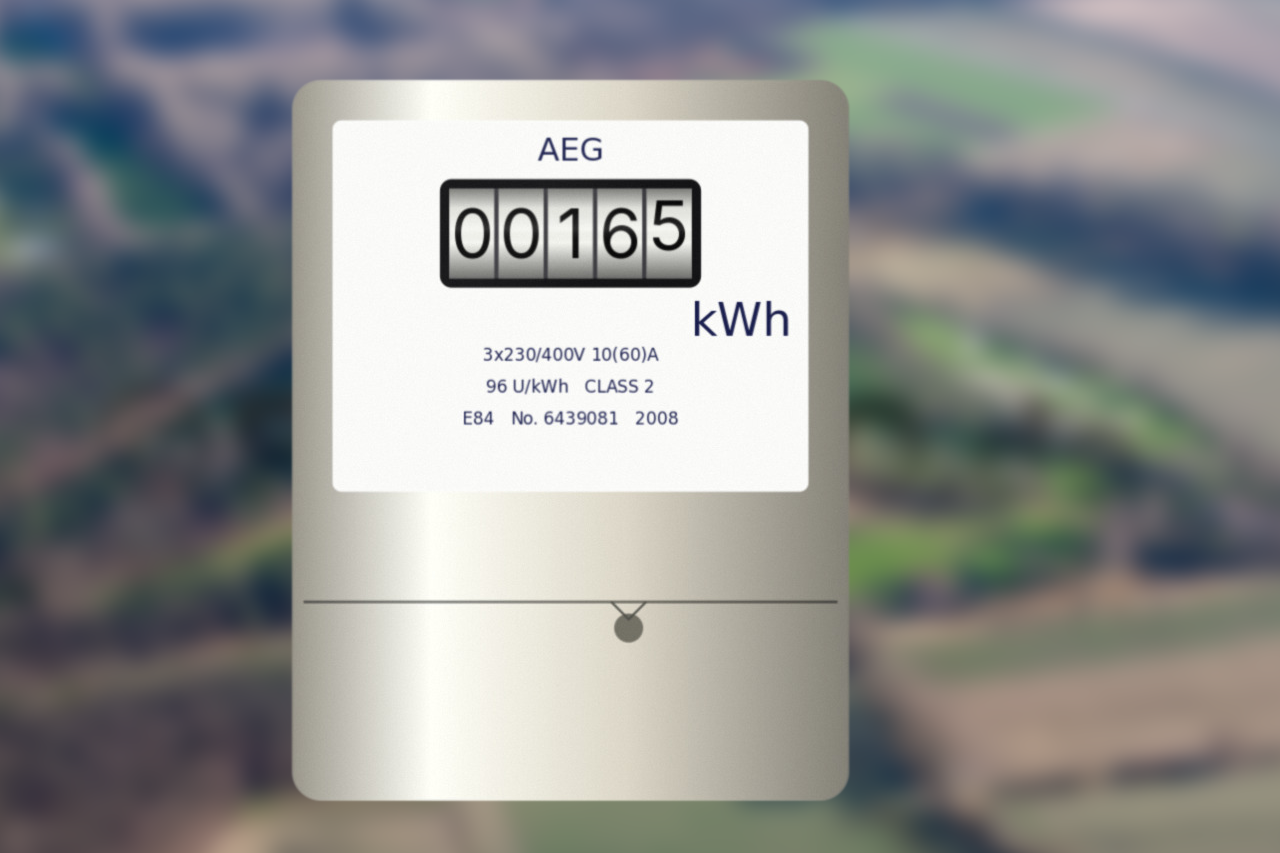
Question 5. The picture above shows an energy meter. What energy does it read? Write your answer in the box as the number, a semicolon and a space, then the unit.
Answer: 165; kWh
